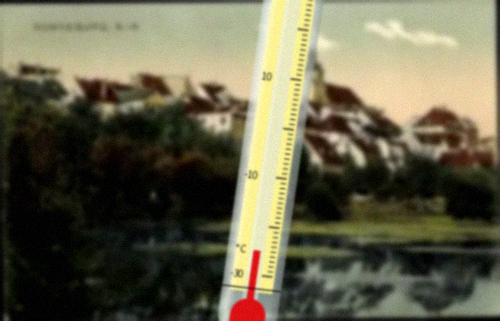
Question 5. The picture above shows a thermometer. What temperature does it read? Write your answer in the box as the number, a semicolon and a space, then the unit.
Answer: -25; °C
